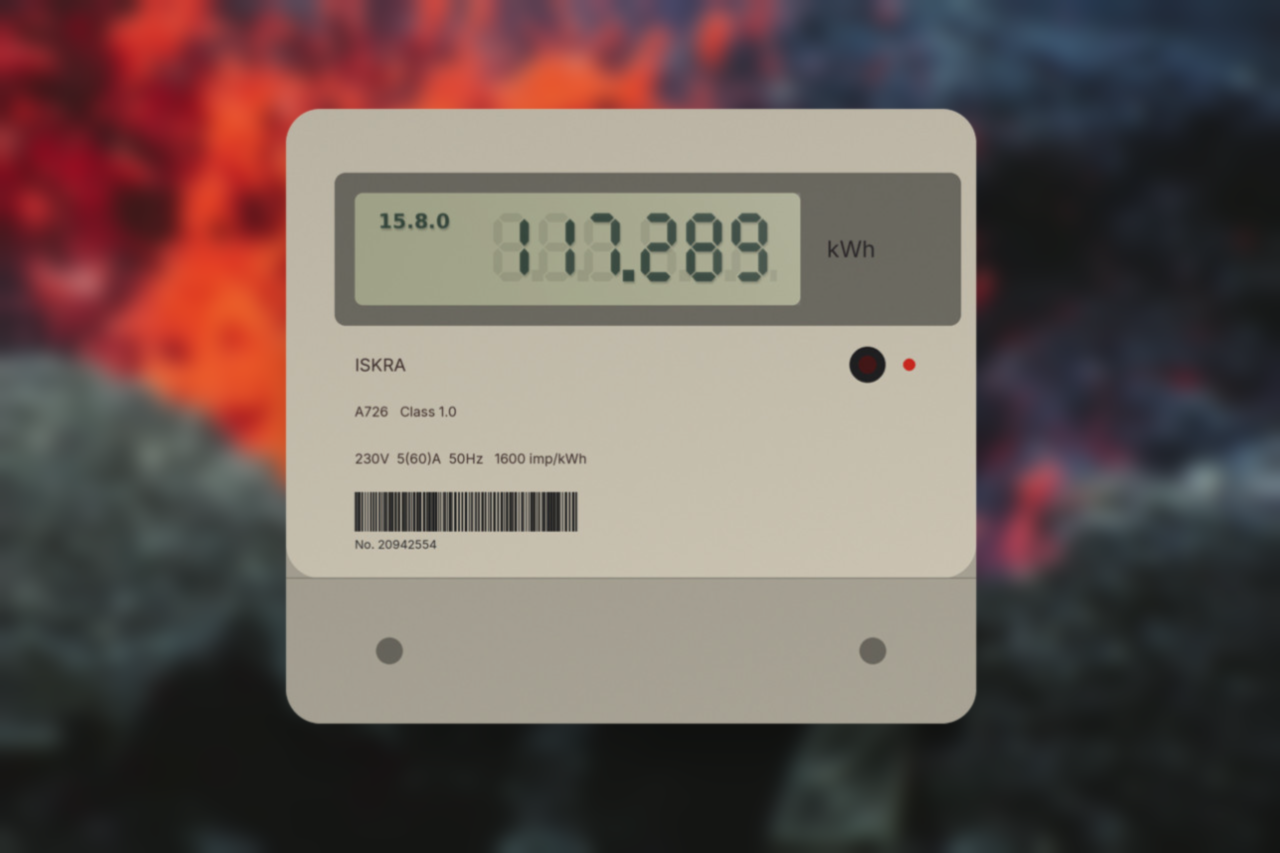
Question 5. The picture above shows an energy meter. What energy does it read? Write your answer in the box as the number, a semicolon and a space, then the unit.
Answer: 117.289; kWh
